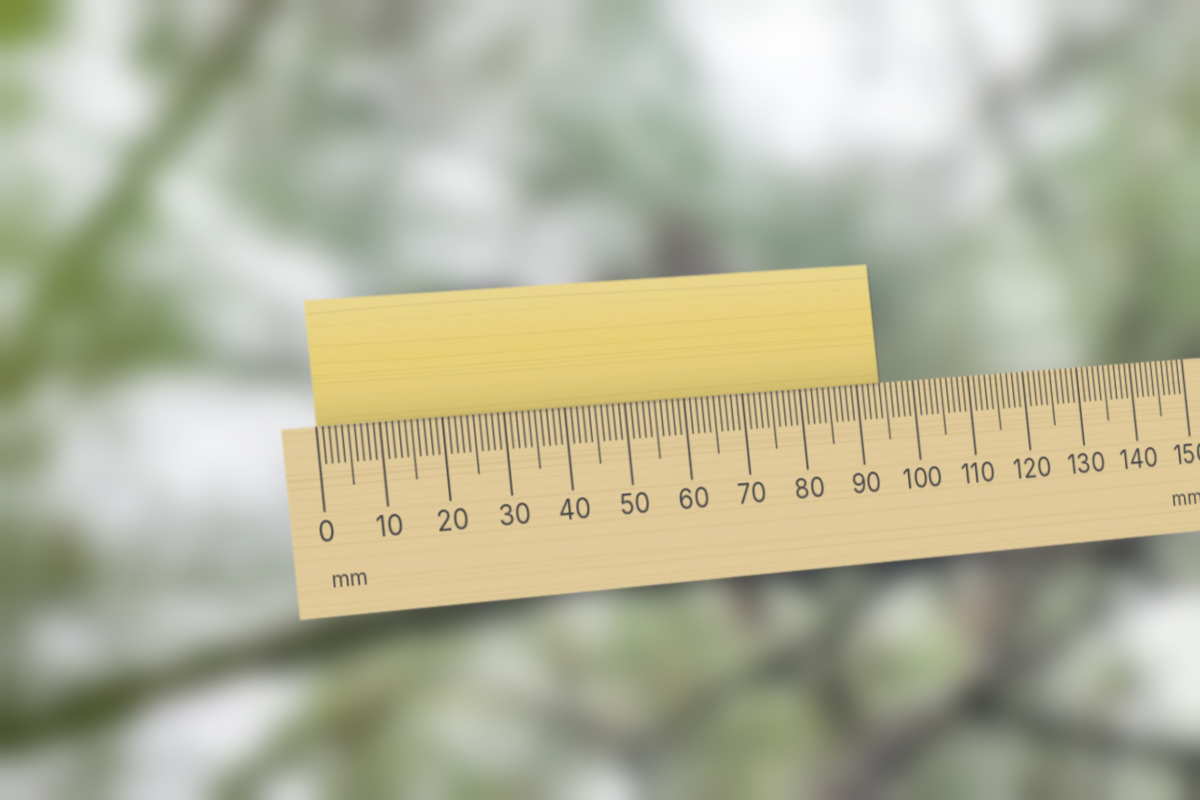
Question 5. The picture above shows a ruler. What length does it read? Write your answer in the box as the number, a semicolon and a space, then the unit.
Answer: 94; mm
